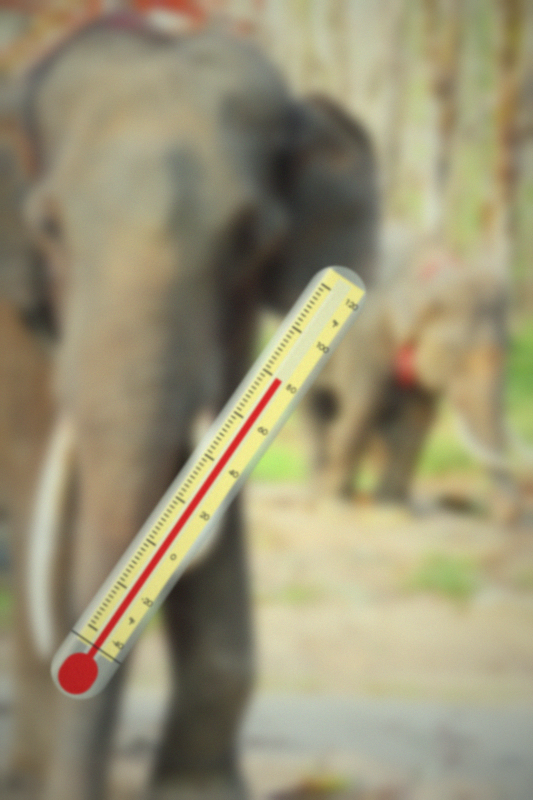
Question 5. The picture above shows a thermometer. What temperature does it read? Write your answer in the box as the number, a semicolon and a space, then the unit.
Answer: 80; °F
